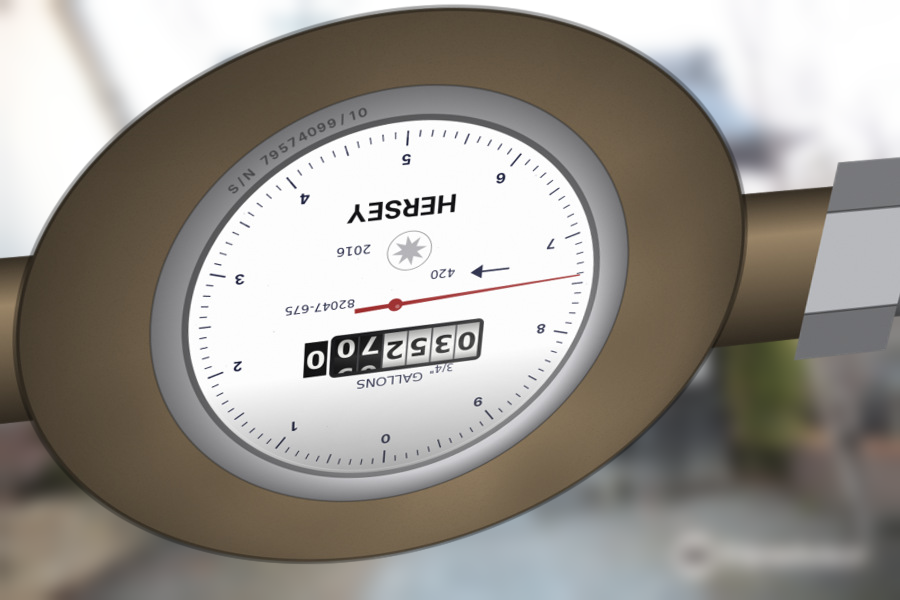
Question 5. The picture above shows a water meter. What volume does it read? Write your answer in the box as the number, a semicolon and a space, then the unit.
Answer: 352697.4; gal
